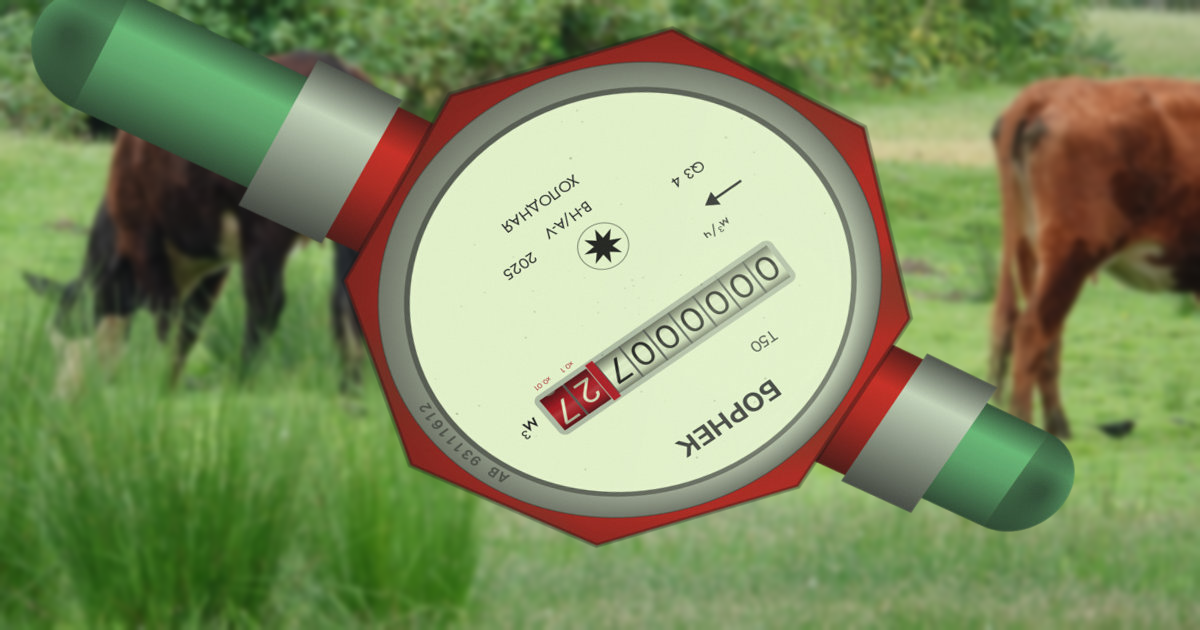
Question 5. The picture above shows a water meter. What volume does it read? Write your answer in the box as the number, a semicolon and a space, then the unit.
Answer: 7.27; m³
